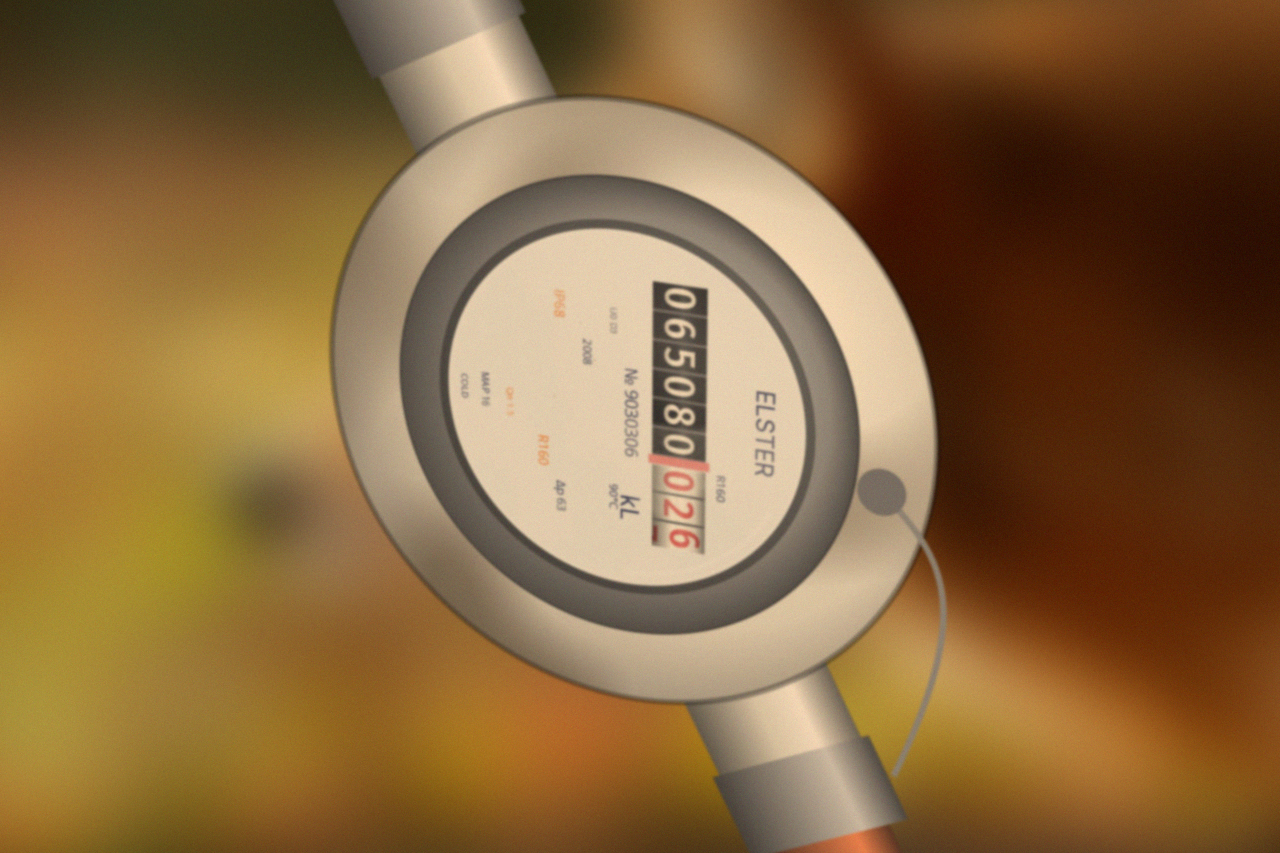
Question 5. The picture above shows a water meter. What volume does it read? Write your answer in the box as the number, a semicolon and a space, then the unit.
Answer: 65080.026; kL
